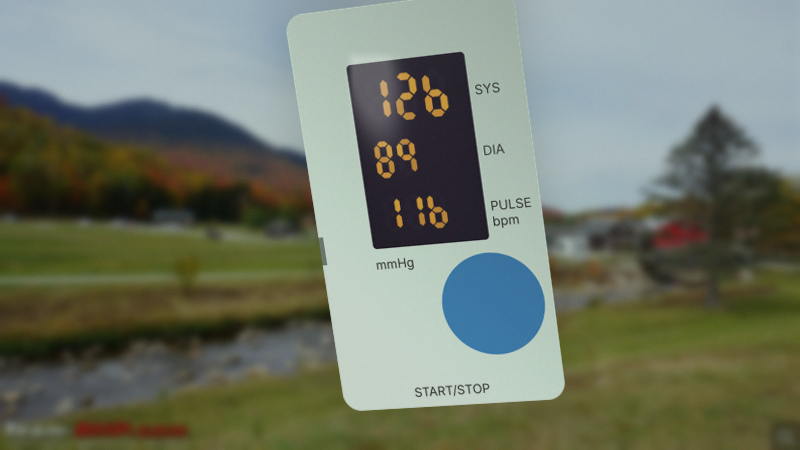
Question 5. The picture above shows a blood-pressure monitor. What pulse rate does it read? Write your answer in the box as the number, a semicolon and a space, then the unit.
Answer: 116; bpm
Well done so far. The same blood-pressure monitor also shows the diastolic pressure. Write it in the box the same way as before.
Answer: 89; mmHg
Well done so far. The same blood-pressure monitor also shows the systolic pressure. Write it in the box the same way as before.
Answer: 126; mmHg
